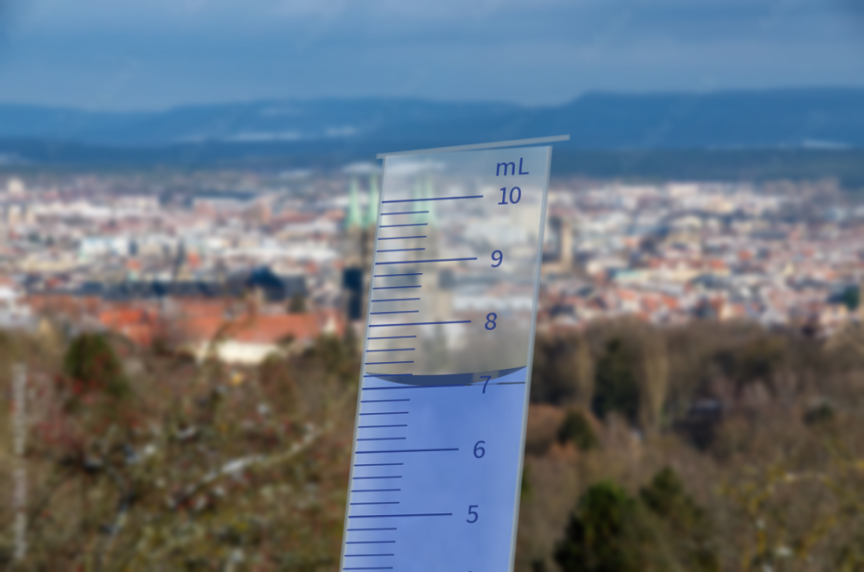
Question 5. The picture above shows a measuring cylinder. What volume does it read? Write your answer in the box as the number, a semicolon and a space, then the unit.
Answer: 7; mL
